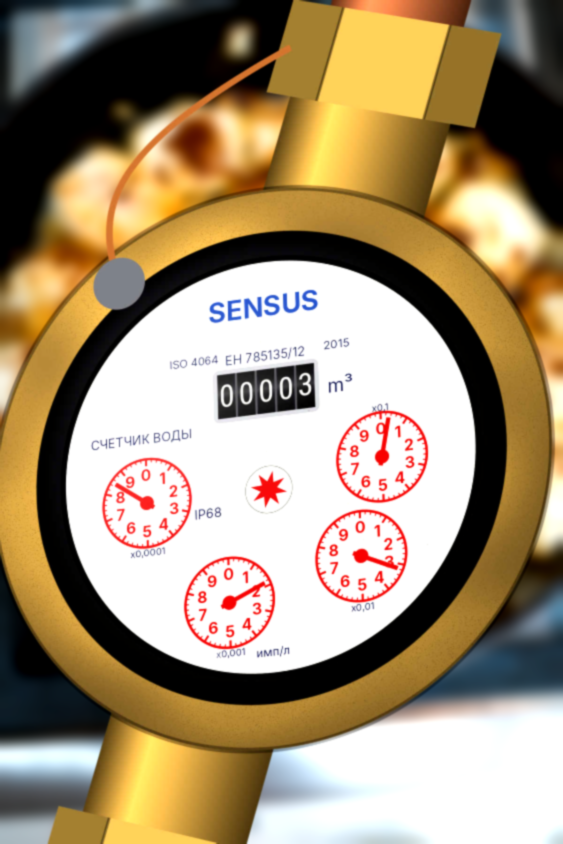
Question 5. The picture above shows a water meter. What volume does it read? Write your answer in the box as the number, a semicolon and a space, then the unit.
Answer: 3.0318; m³
